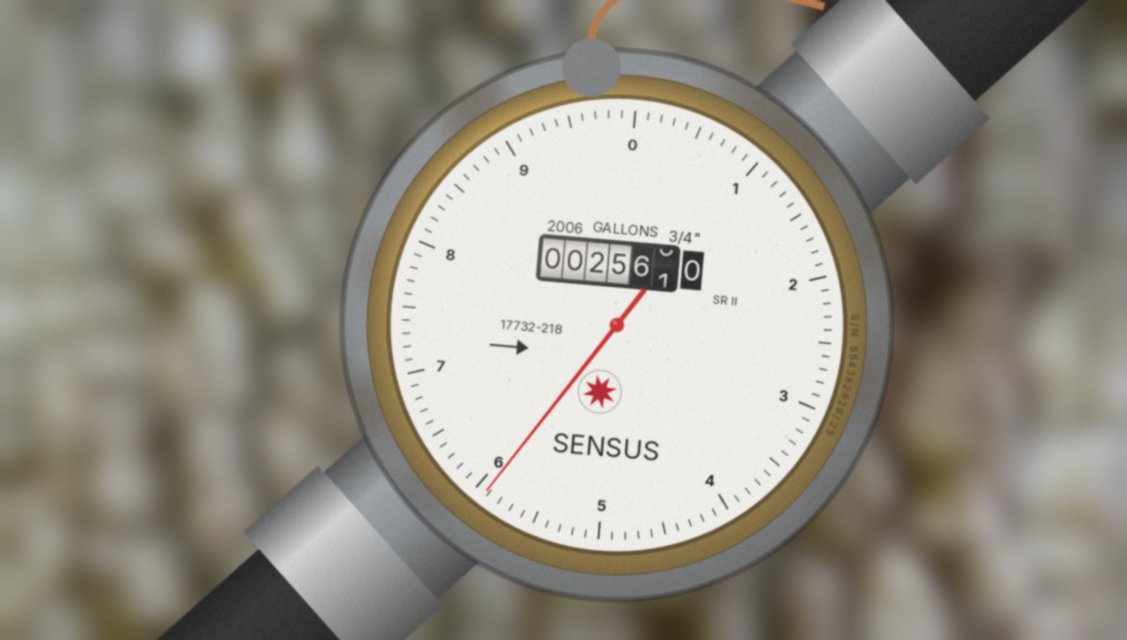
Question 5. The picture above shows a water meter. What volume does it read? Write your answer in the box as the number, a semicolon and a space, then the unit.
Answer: 25605.9; gal
